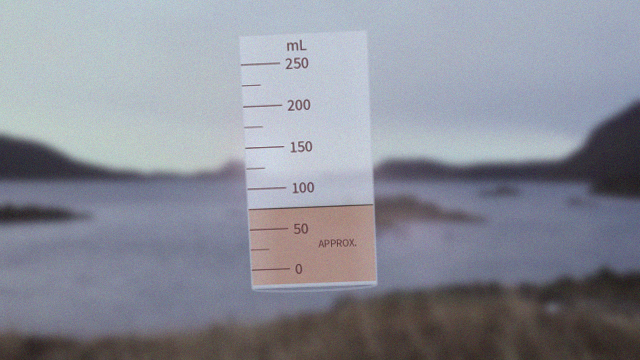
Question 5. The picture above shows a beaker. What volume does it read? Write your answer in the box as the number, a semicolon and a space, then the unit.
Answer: 75; mL
